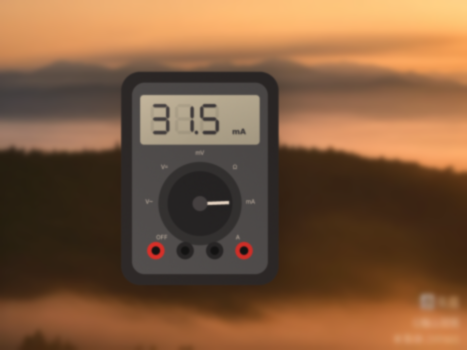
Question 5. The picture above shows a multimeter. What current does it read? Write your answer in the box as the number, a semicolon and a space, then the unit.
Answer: 31.5; mA
